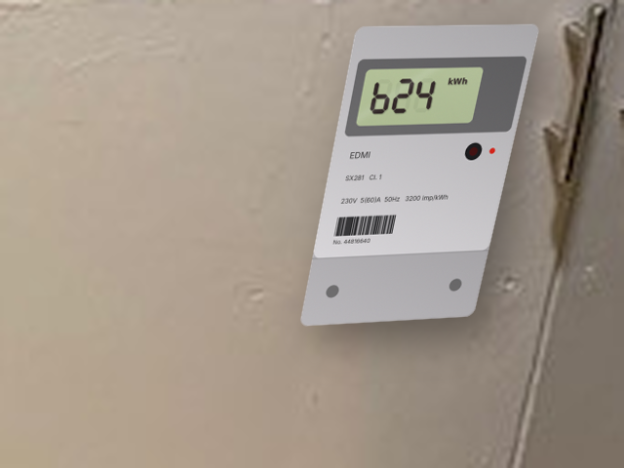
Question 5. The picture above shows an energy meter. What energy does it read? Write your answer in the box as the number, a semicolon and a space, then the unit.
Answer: 624; kWh
